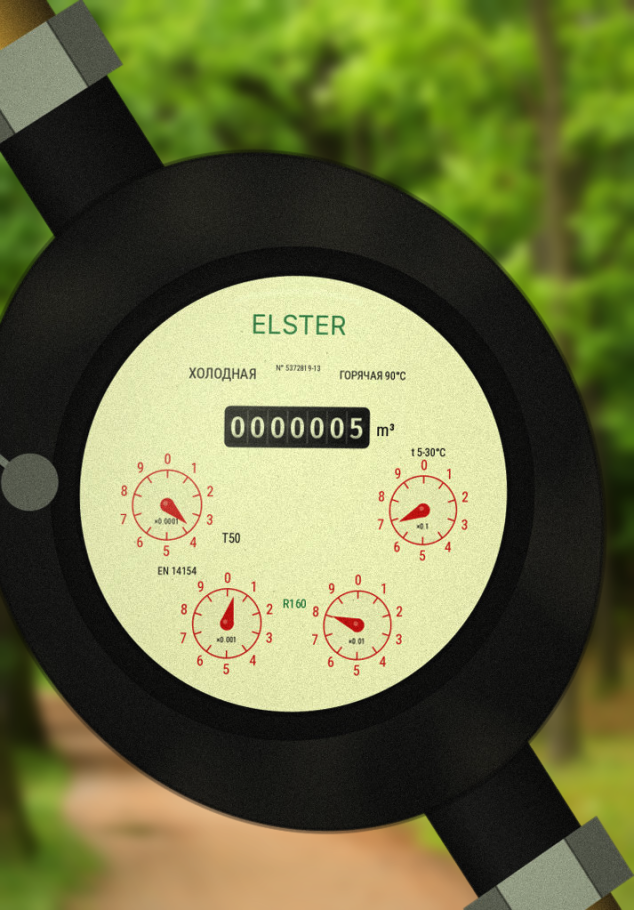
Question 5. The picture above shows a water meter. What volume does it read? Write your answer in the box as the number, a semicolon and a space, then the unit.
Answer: 5.6803; m³
